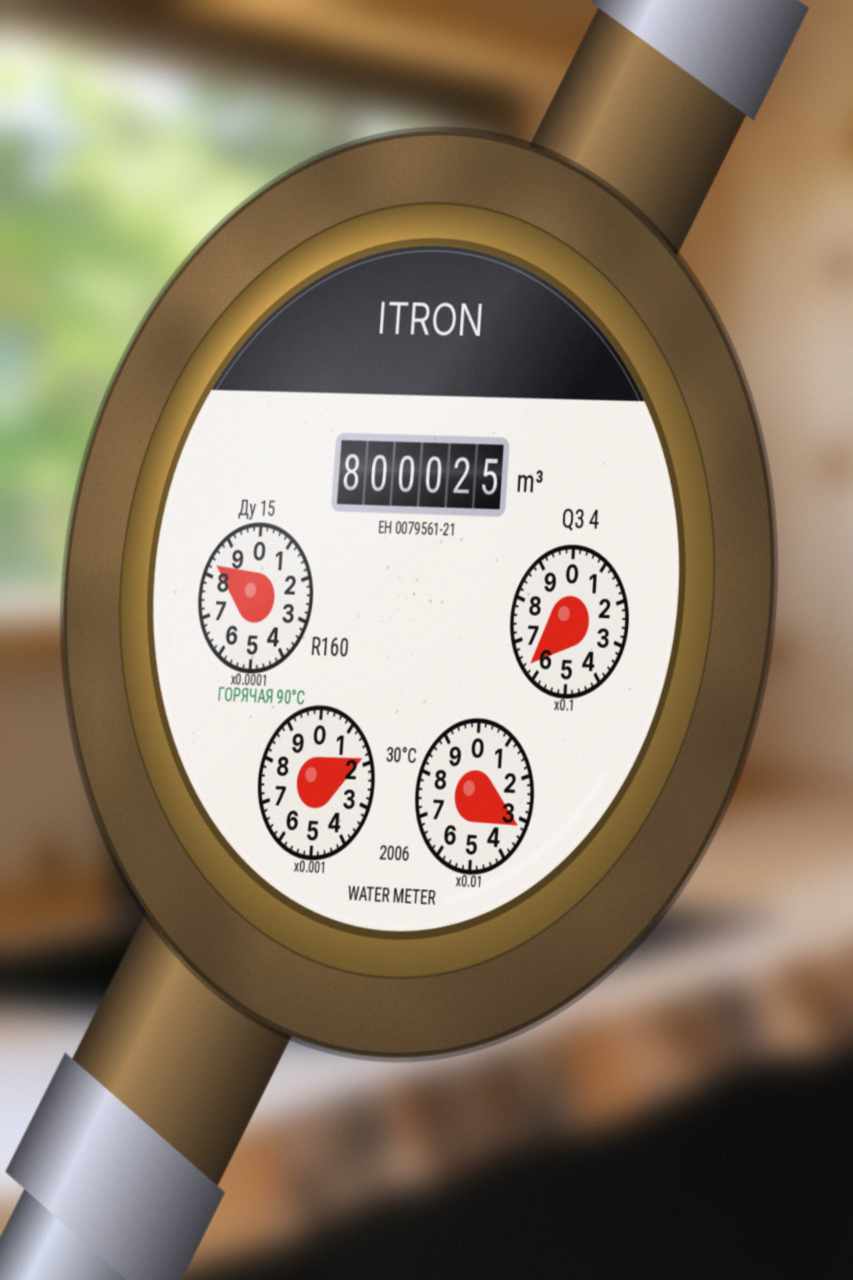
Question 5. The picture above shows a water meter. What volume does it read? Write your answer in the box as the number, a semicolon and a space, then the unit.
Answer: 800025.6318; m³
